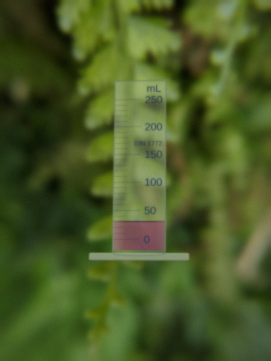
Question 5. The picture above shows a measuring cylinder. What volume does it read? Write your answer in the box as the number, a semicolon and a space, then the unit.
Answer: 30; mL
